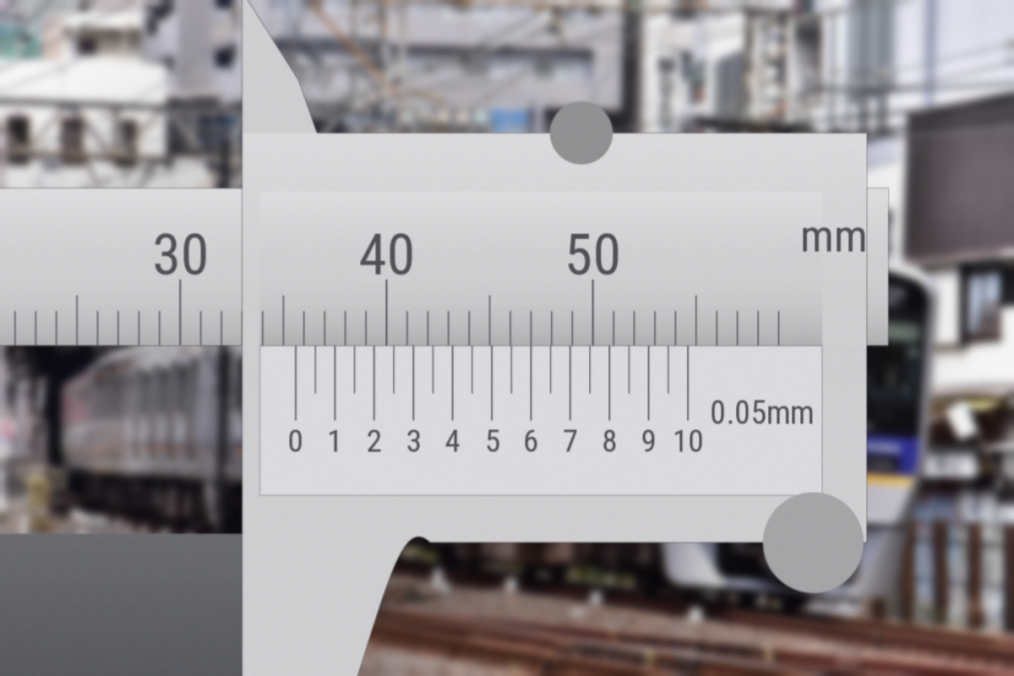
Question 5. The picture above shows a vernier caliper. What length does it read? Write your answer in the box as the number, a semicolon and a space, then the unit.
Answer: 35.6; mm
